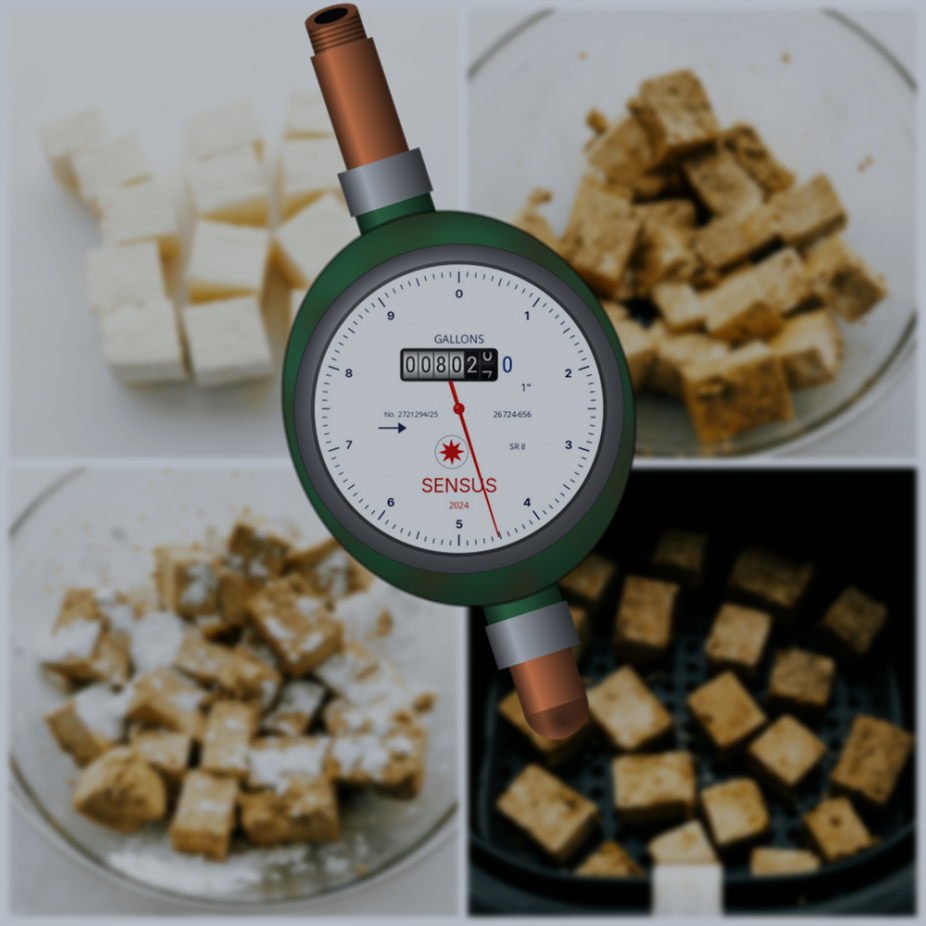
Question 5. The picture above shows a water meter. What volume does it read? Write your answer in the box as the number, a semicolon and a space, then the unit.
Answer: 80264.5; gal
